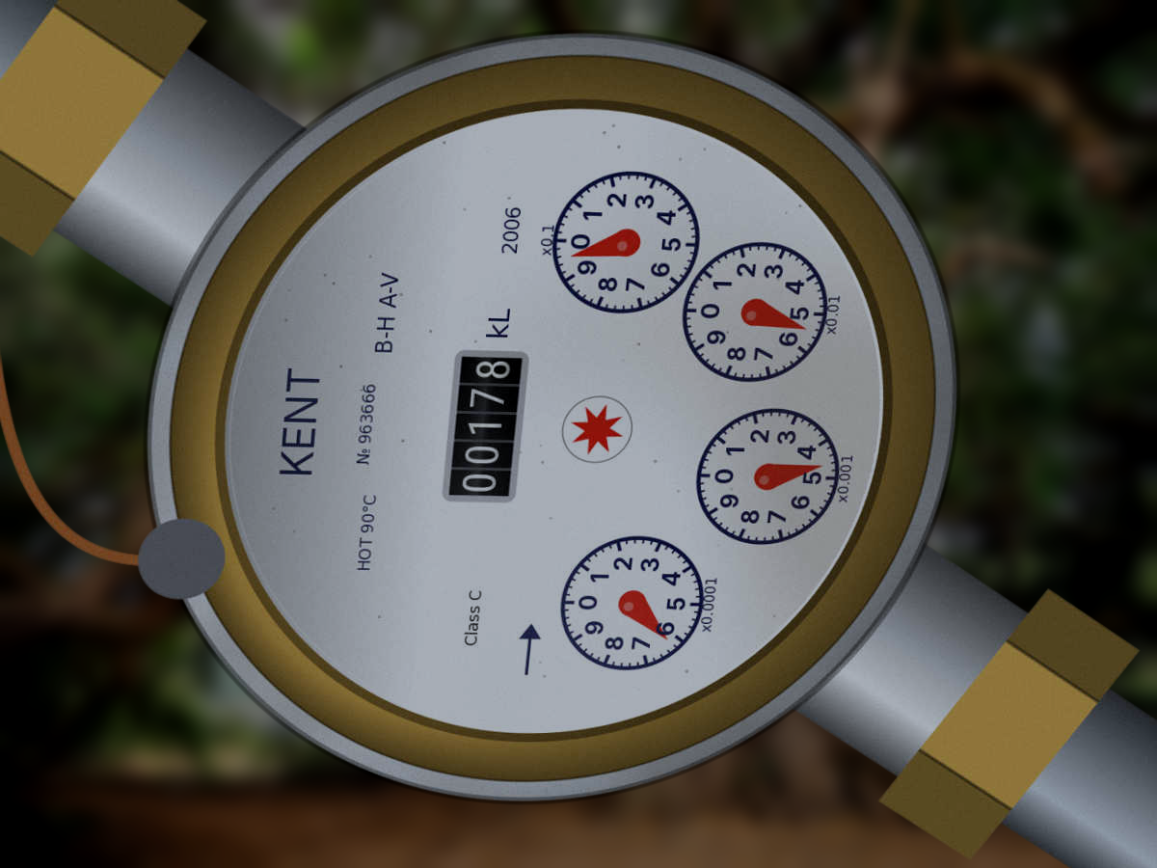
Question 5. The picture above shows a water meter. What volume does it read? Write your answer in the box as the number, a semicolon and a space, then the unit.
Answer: 177.9546; kL
